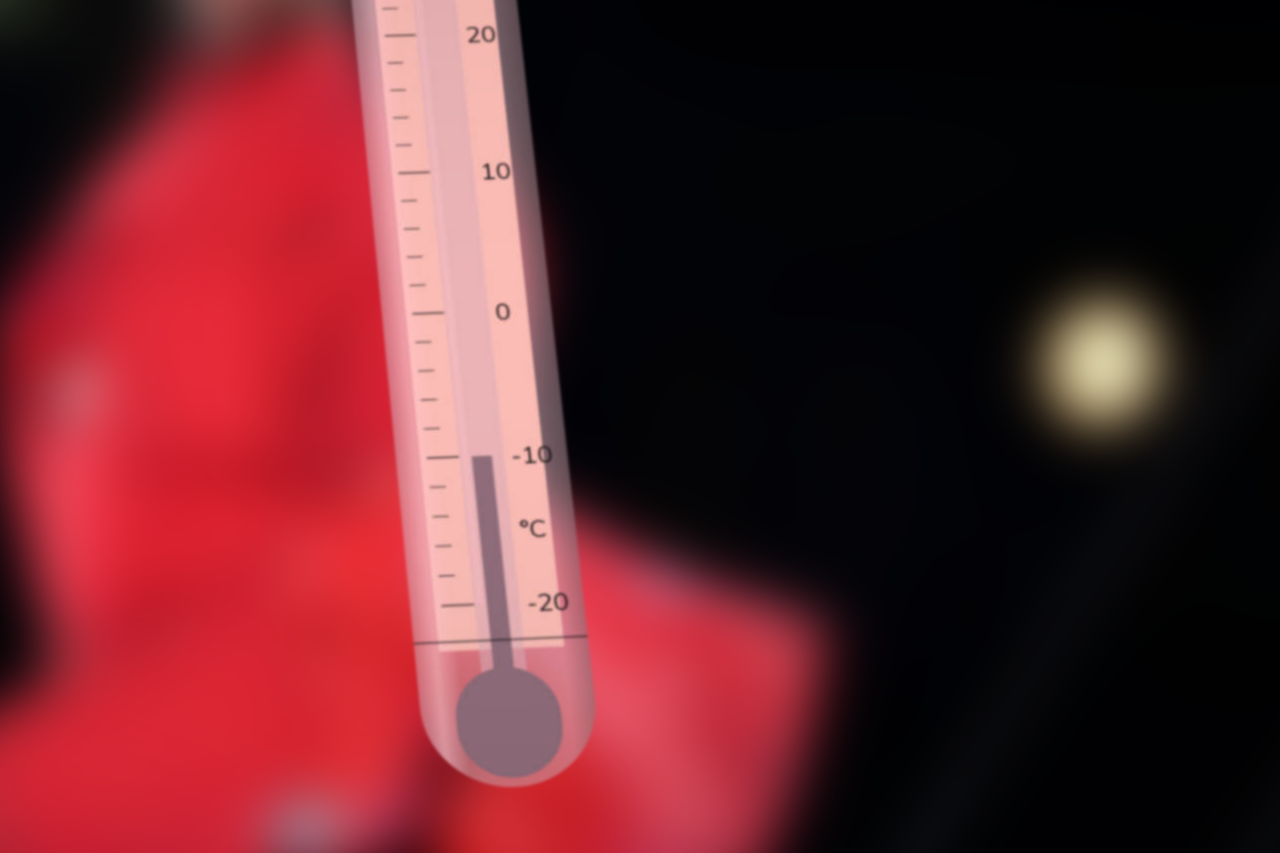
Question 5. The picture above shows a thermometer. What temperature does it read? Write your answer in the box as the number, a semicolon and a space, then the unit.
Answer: -10; °C
